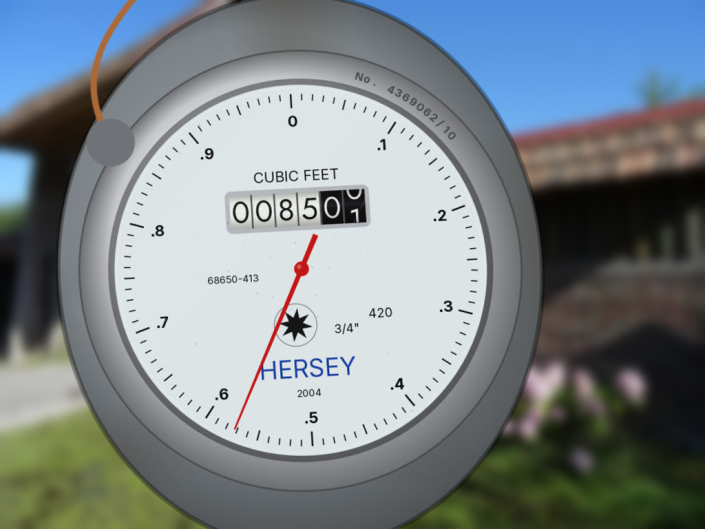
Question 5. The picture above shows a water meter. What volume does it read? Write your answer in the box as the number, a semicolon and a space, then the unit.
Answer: 8500.57; ft³
